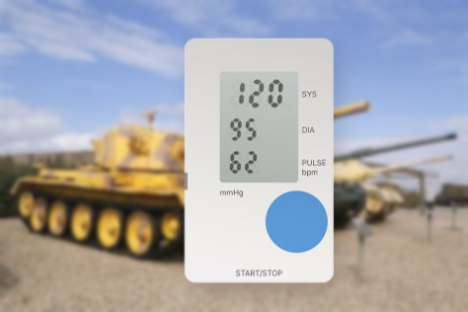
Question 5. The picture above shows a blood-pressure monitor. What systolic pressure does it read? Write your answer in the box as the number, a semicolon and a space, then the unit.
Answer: 120; mmHg
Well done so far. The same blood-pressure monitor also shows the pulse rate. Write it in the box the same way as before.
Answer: 62; bpm
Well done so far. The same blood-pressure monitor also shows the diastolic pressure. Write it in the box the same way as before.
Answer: 95; mmHg
